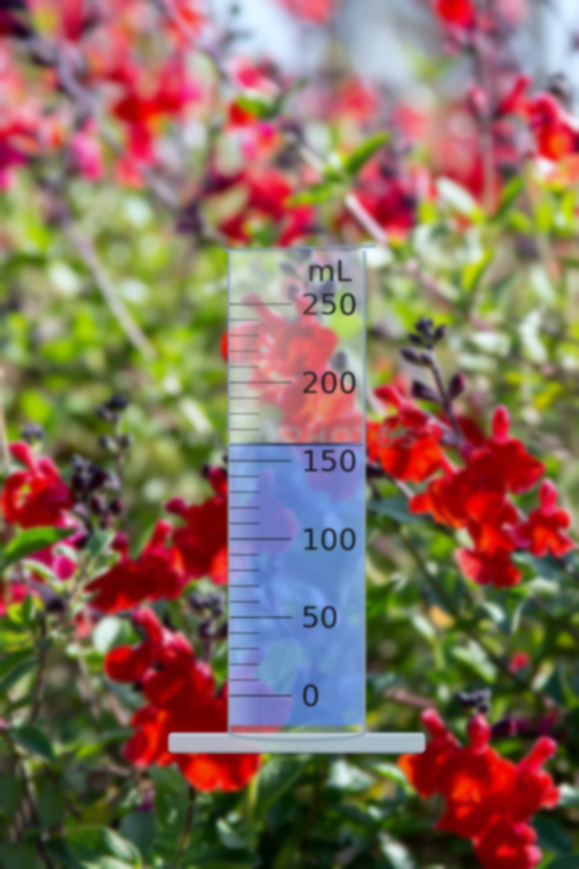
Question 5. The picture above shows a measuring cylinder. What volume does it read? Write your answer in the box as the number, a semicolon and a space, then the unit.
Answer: 160; mL
